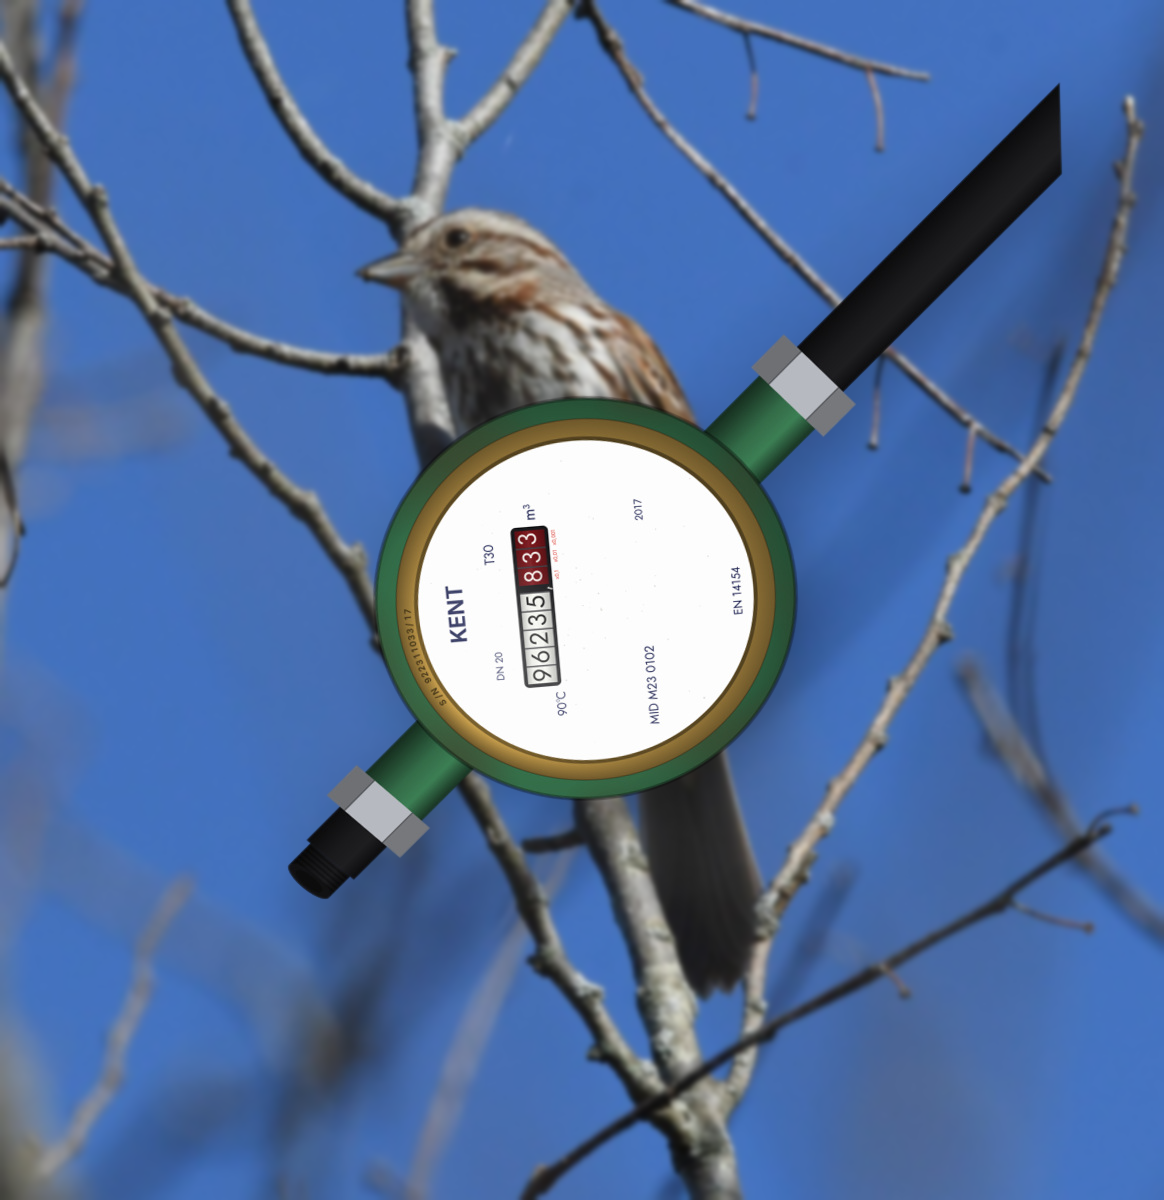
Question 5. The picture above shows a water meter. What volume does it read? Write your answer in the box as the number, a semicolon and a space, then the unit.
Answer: 96235.833; m³
